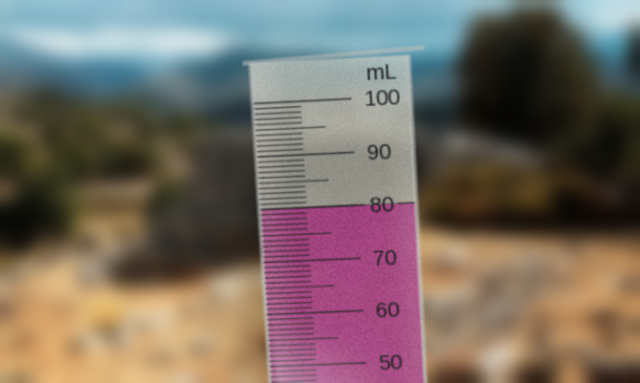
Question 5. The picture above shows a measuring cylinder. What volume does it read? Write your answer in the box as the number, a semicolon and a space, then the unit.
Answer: 80; mL
